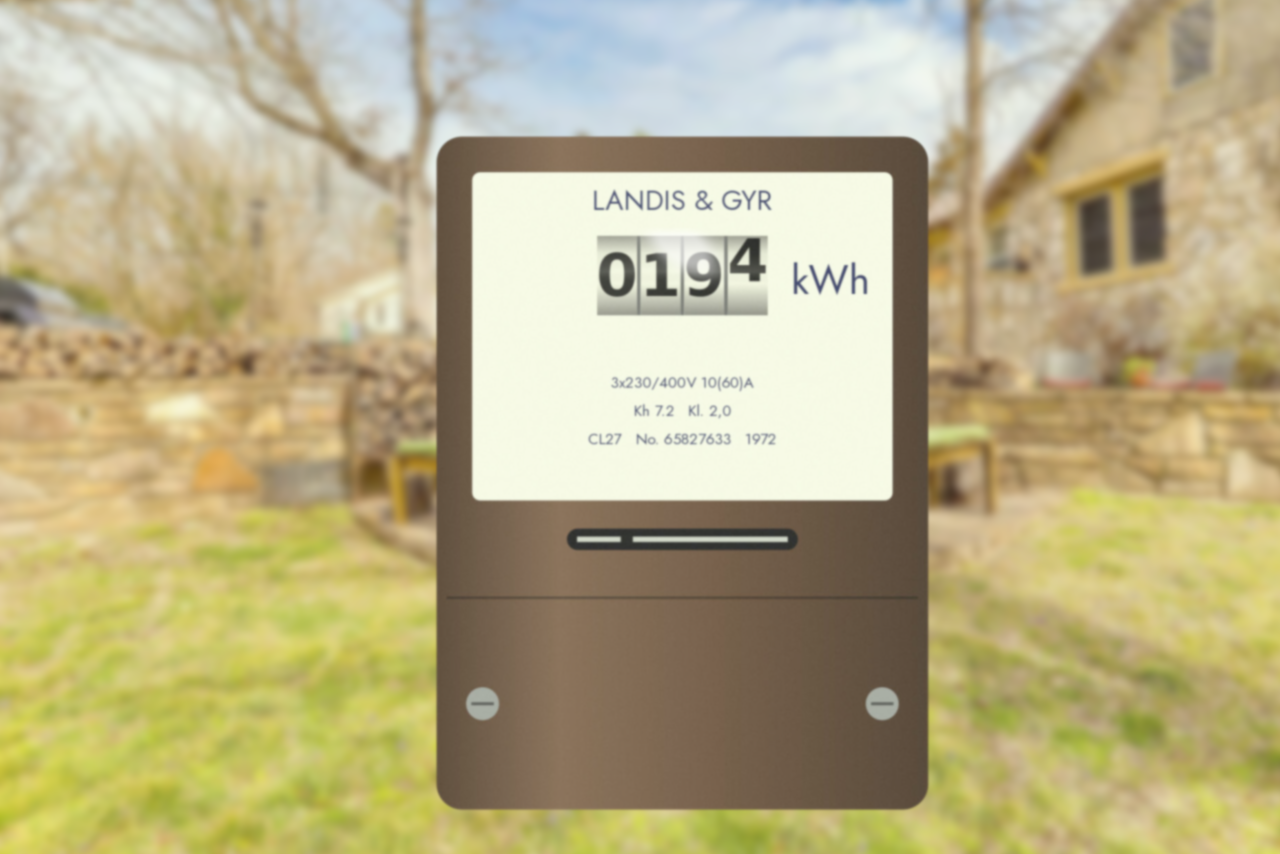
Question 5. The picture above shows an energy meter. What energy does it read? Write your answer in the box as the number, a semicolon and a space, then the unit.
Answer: 194; kWh
